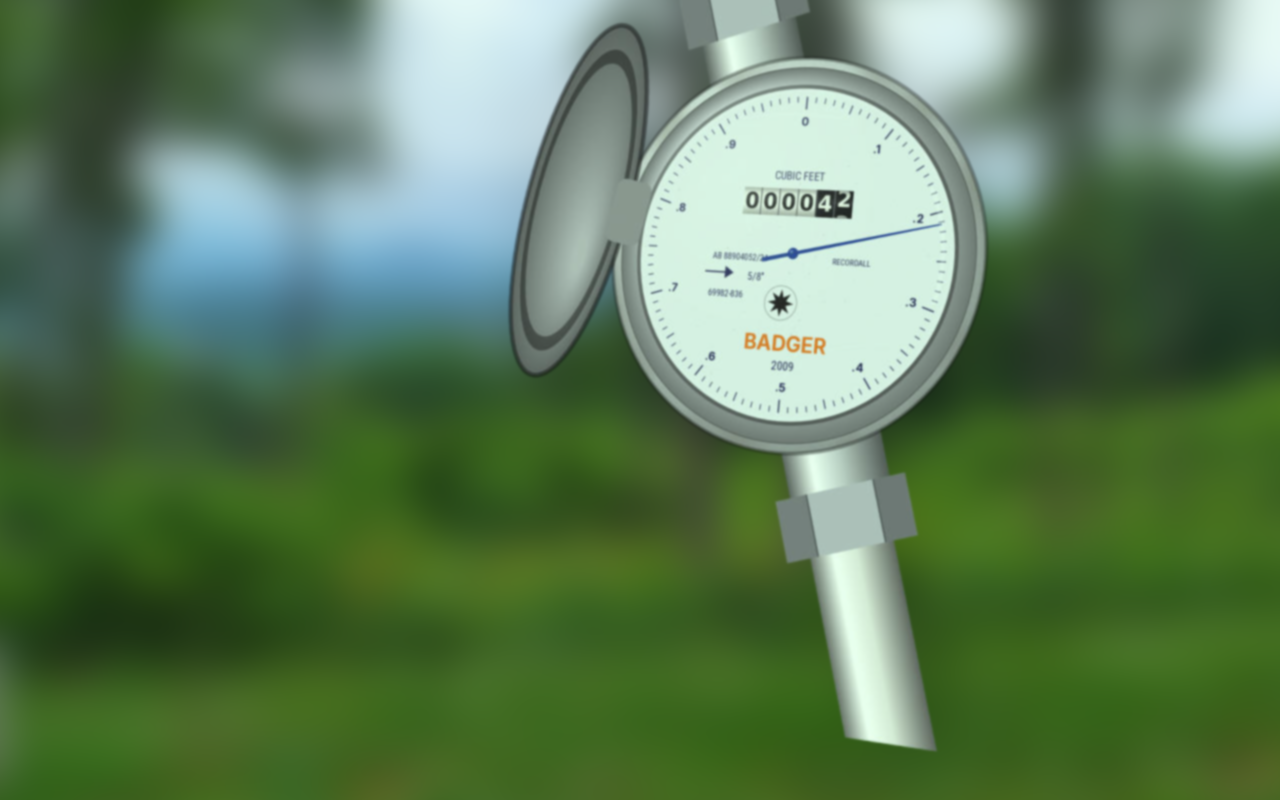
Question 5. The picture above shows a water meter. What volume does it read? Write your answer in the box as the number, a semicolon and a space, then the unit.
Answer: 42.21; ft³
